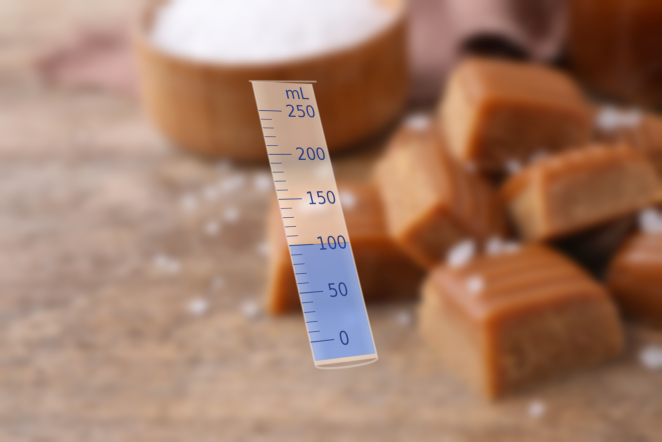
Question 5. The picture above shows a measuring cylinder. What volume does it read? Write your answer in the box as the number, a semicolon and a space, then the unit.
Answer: 100; mL
